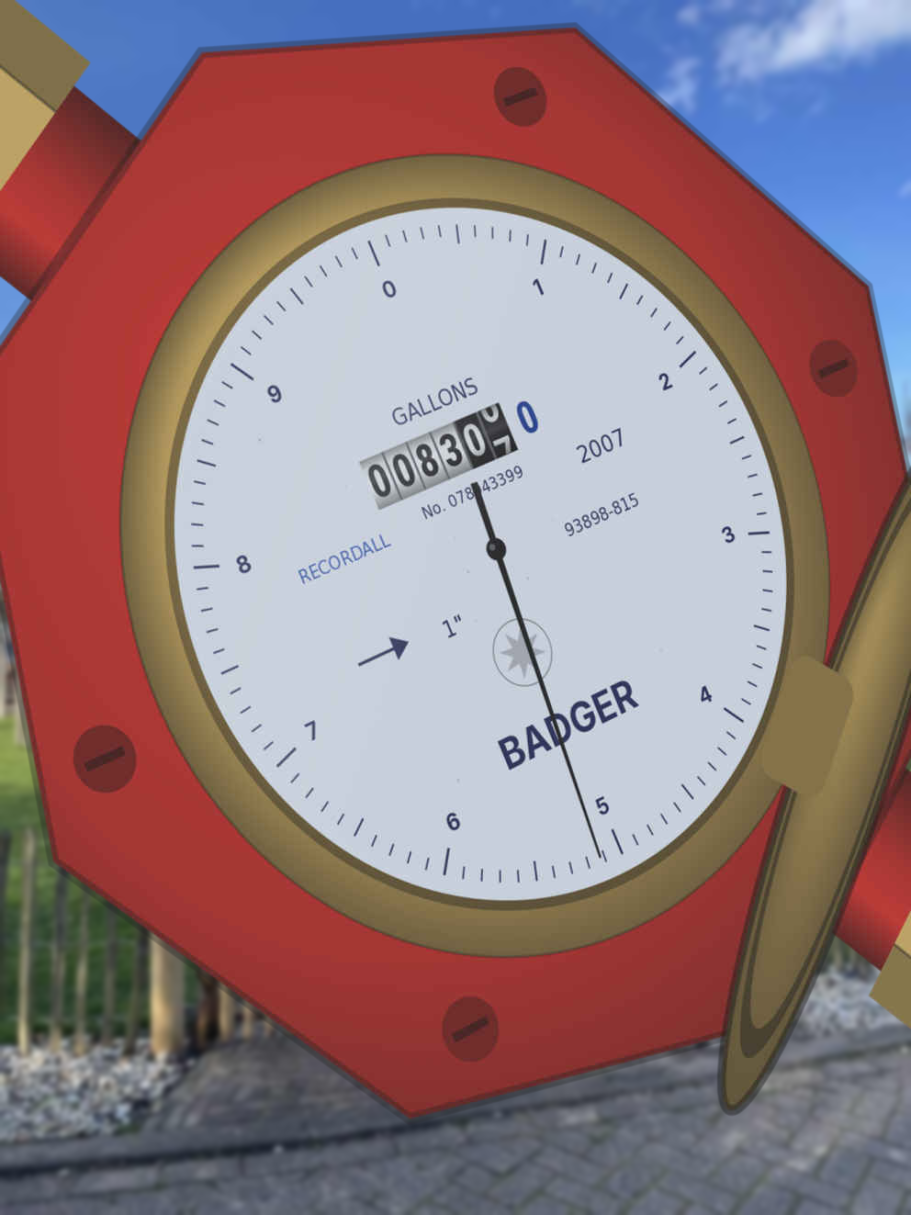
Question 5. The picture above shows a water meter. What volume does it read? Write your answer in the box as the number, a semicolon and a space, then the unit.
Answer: 83065.1; gal
